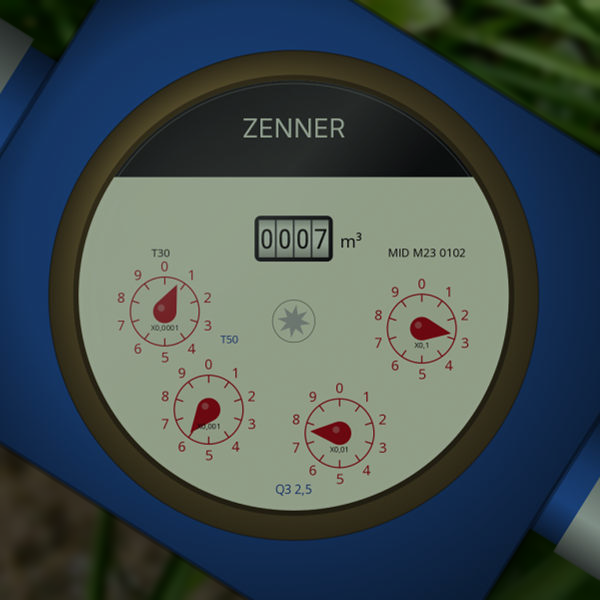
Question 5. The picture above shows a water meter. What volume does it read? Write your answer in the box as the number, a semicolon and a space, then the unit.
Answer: 7.2760; m³
